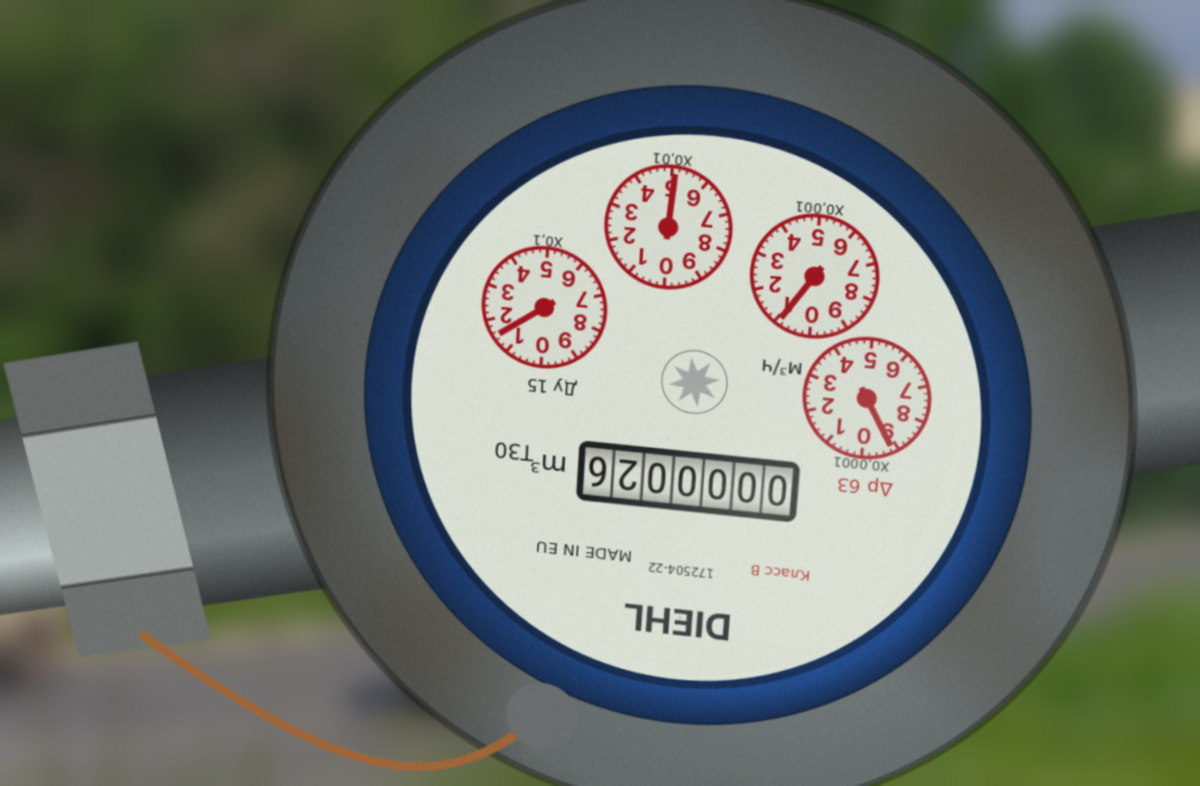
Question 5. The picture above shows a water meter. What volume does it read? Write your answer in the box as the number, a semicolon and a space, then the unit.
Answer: 26.1509; m³
